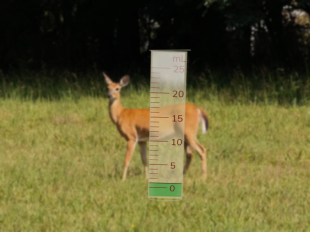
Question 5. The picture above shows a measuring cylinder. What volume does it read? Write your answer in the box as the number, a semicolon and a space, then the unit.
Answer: 1; mL
